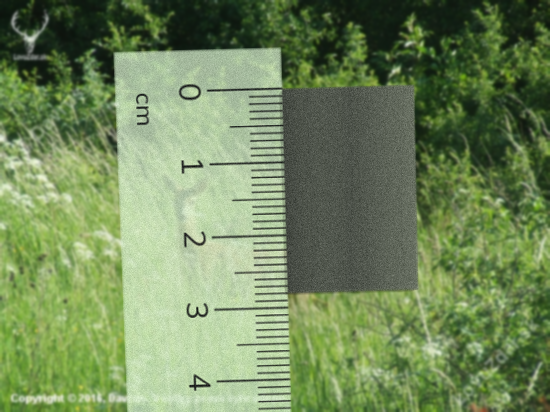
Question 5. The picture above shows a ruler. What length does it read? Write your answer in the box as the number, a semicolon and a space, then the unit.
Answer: 2.8; cm
